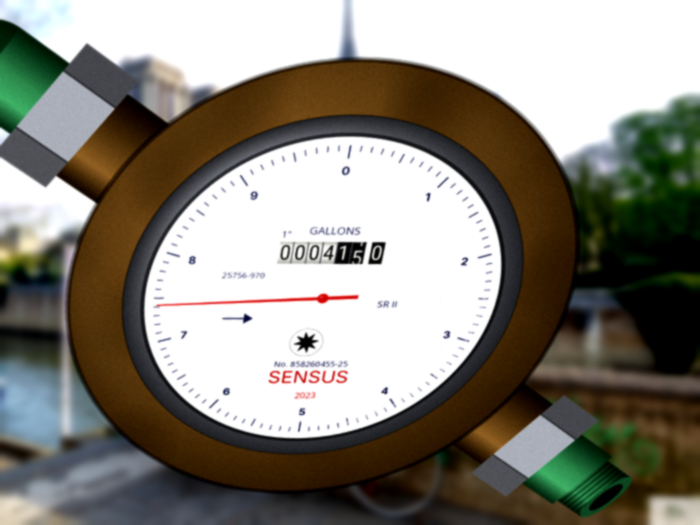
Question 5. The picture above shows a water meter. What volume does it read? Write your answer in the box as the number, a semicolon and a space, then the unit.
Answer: 4147.4; gal
